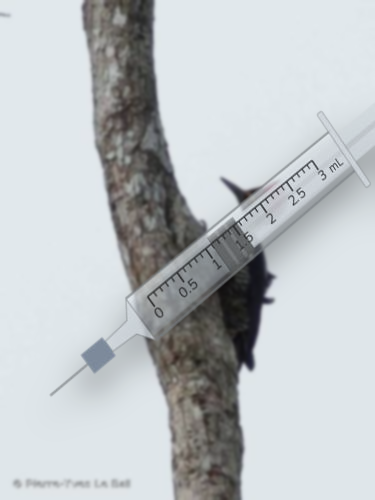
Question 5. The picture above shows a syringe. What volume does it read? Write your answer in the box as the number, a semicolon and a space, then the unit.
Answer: 1.1; mL
